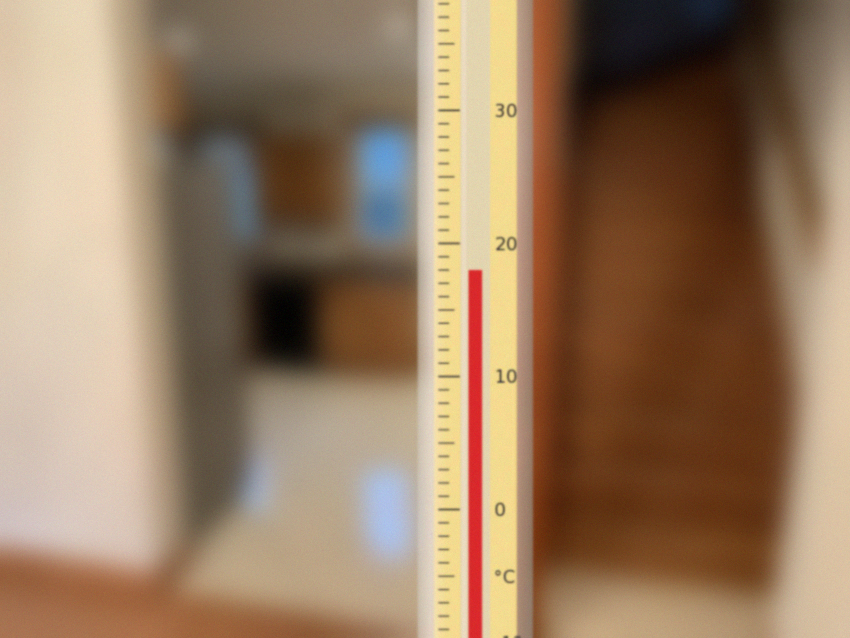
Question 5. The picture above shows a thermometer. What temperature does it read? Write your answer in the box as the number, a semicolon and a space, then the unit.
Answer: 18; °C
